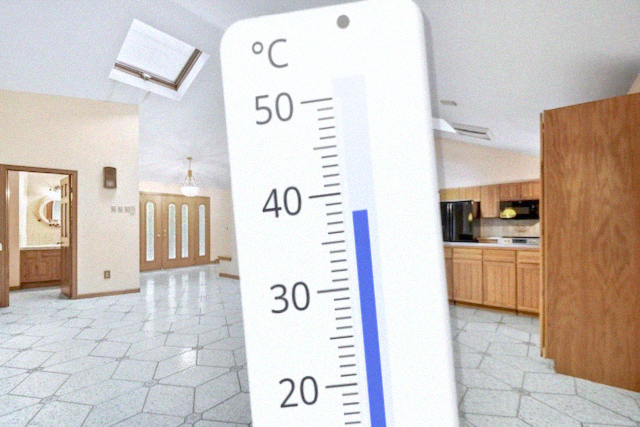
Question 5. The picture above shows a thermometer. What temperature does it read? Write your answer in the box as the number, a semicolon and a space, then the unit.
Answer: 38; °C
